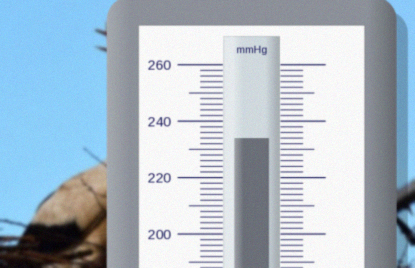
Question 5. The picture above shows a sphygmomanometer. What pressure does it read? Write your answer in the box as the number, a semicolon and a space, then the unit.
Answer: 234; mmHg
